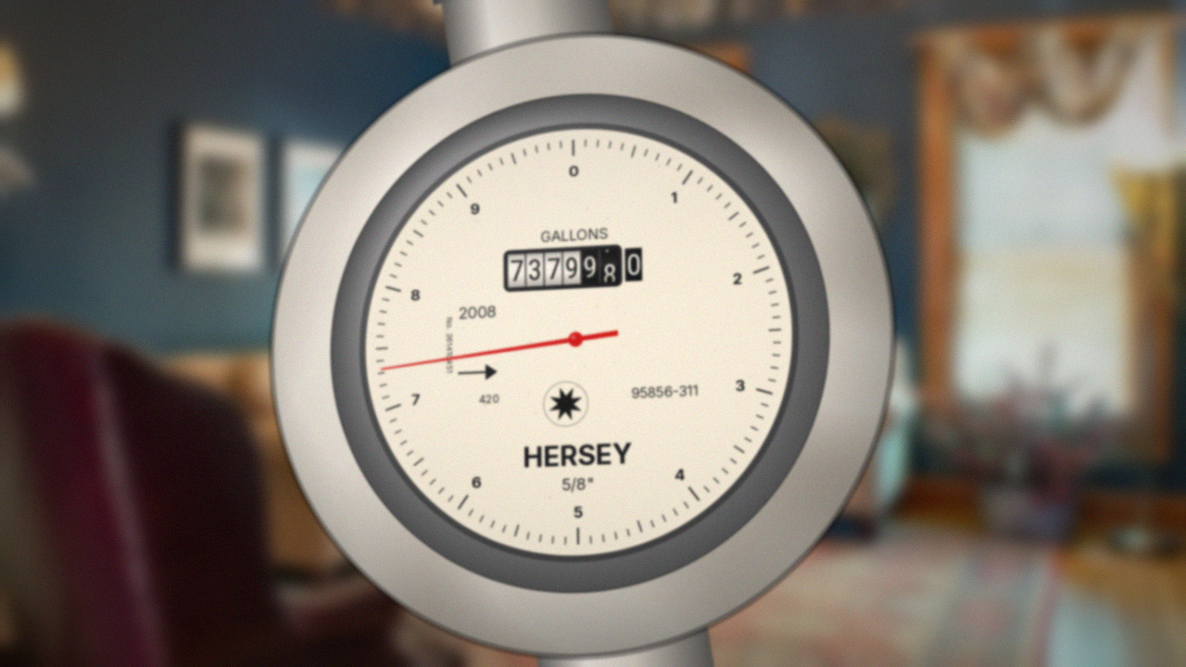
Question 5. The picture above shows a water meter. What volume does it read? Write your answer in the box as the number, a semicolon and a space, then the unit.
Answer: 7379977.3; gal
